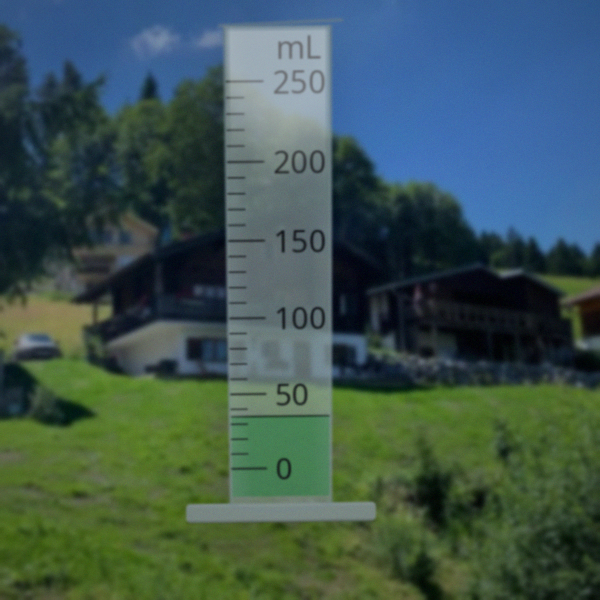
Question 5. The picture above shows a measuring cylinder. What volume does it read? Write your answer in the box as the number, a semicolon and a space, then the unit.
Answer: 35; mL
